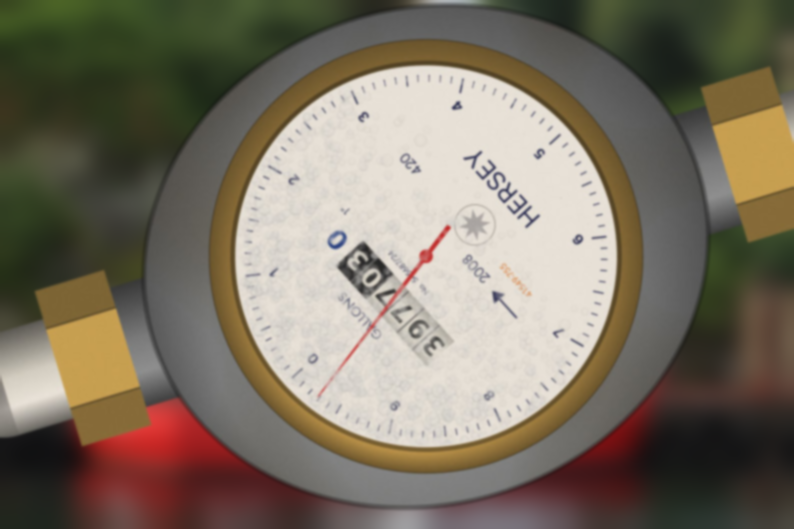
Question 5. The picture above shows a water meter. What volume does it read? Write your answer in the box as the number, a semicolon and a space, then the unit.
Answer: 3977029.7; gal
